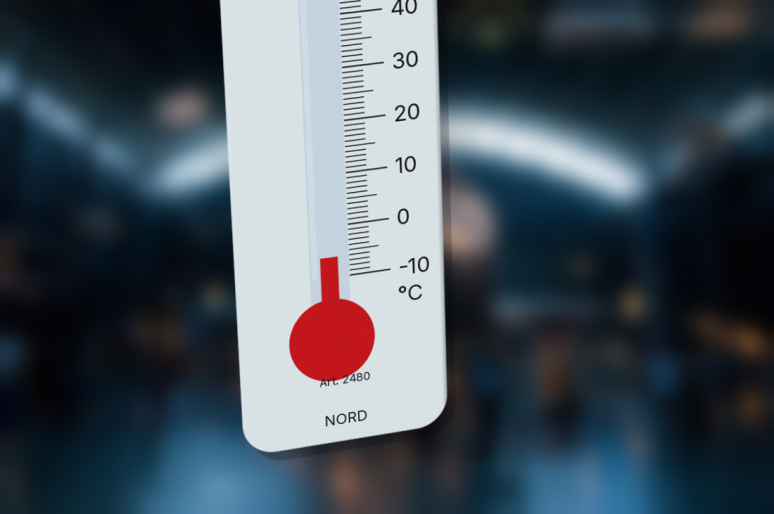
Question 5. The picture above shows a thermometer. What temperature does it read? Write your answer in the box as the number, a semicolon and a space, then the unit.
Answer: -6; °C
